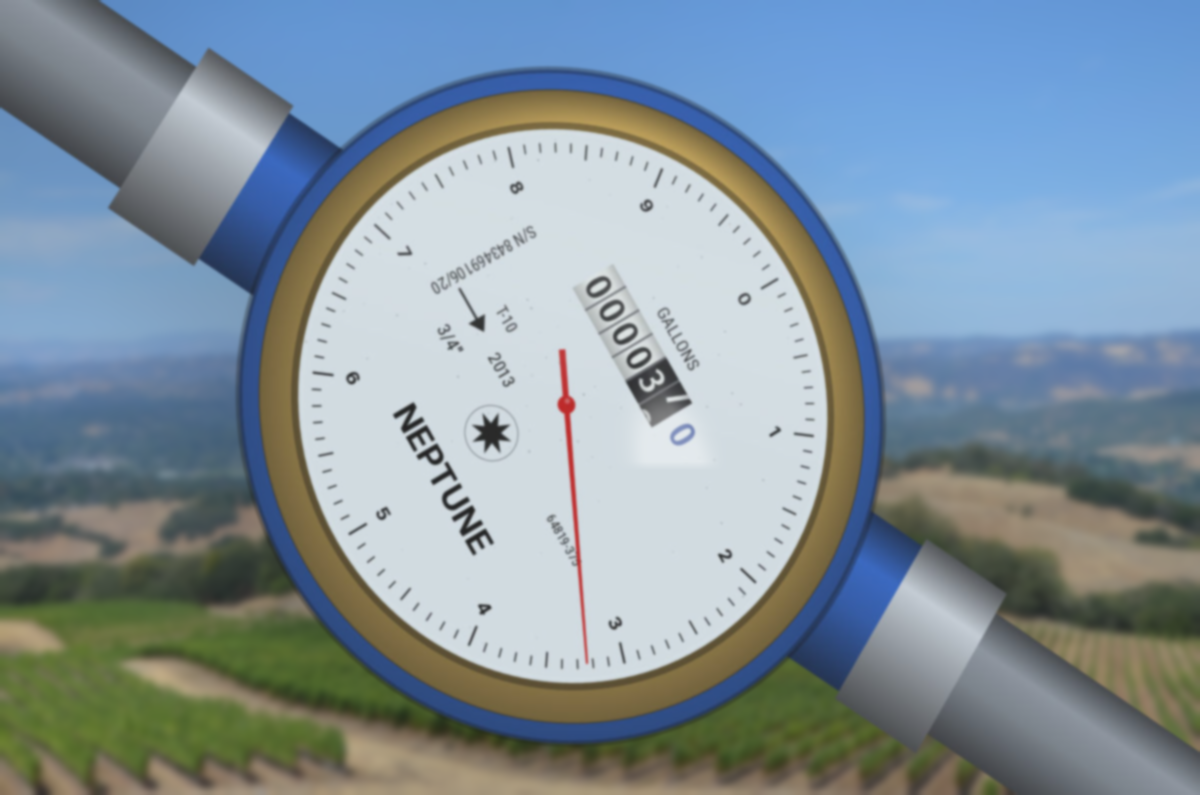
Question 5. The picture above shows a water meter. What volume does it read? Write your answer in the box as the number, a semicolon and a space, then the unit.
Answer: 373.2; gal
